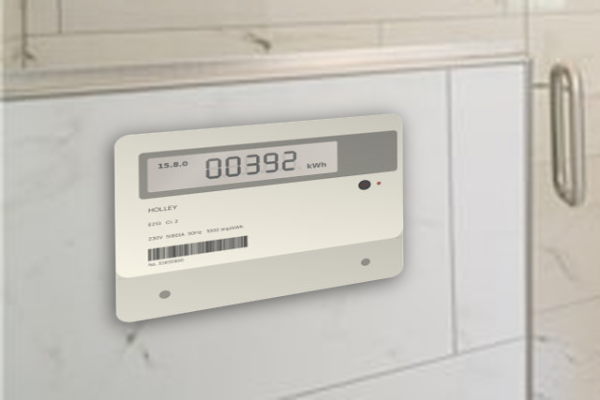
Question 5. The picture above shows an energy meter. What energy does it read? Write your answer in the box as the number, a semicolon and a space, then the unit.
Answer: 392; kWh
